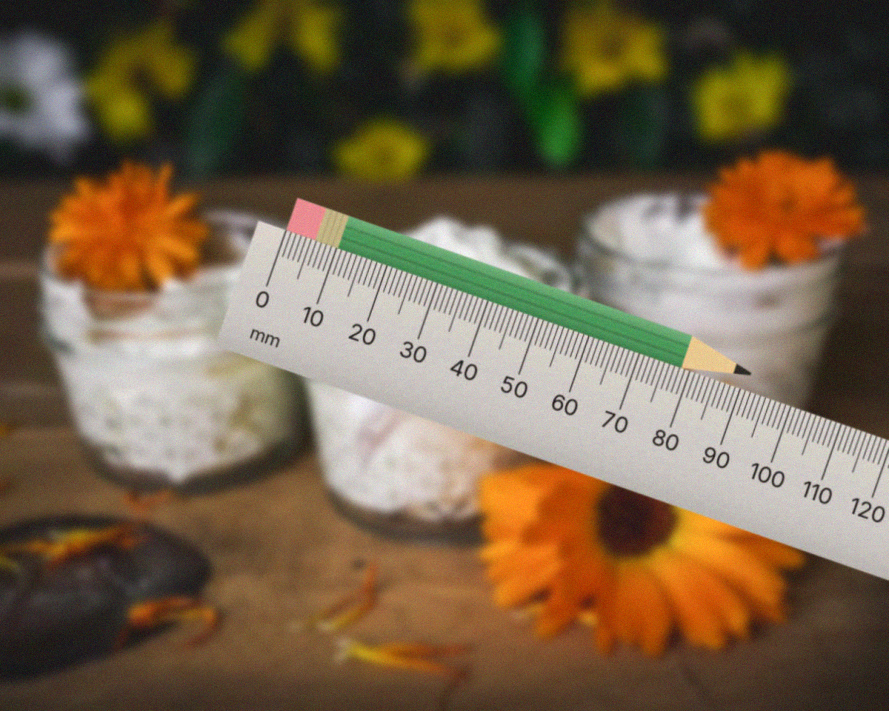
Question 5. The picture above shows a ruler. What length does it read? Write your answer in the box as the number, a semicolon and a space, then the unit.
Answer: 91; mm
